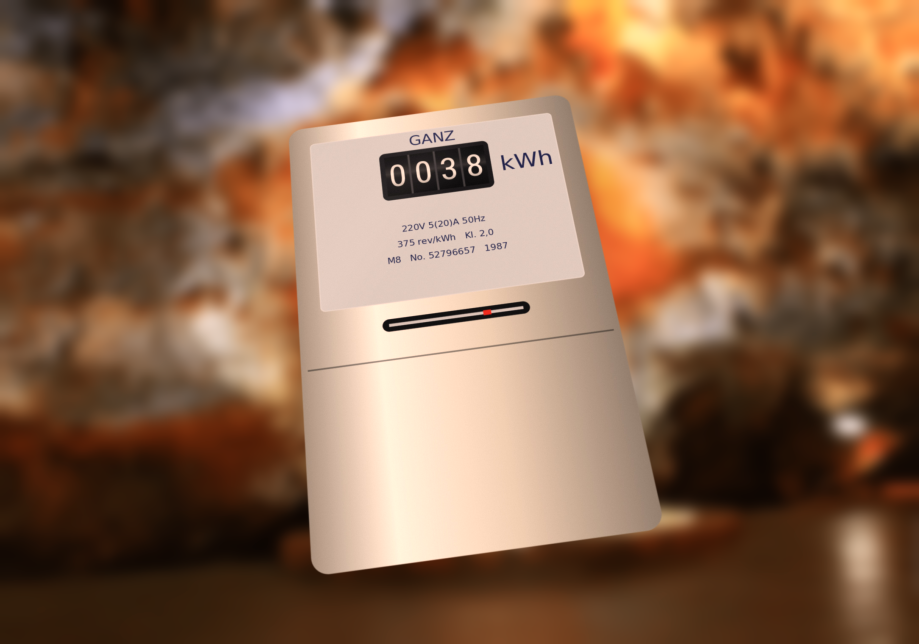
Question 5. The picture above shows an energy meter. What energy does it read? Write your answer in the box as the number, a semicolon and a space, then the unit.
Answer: 38; kWh
